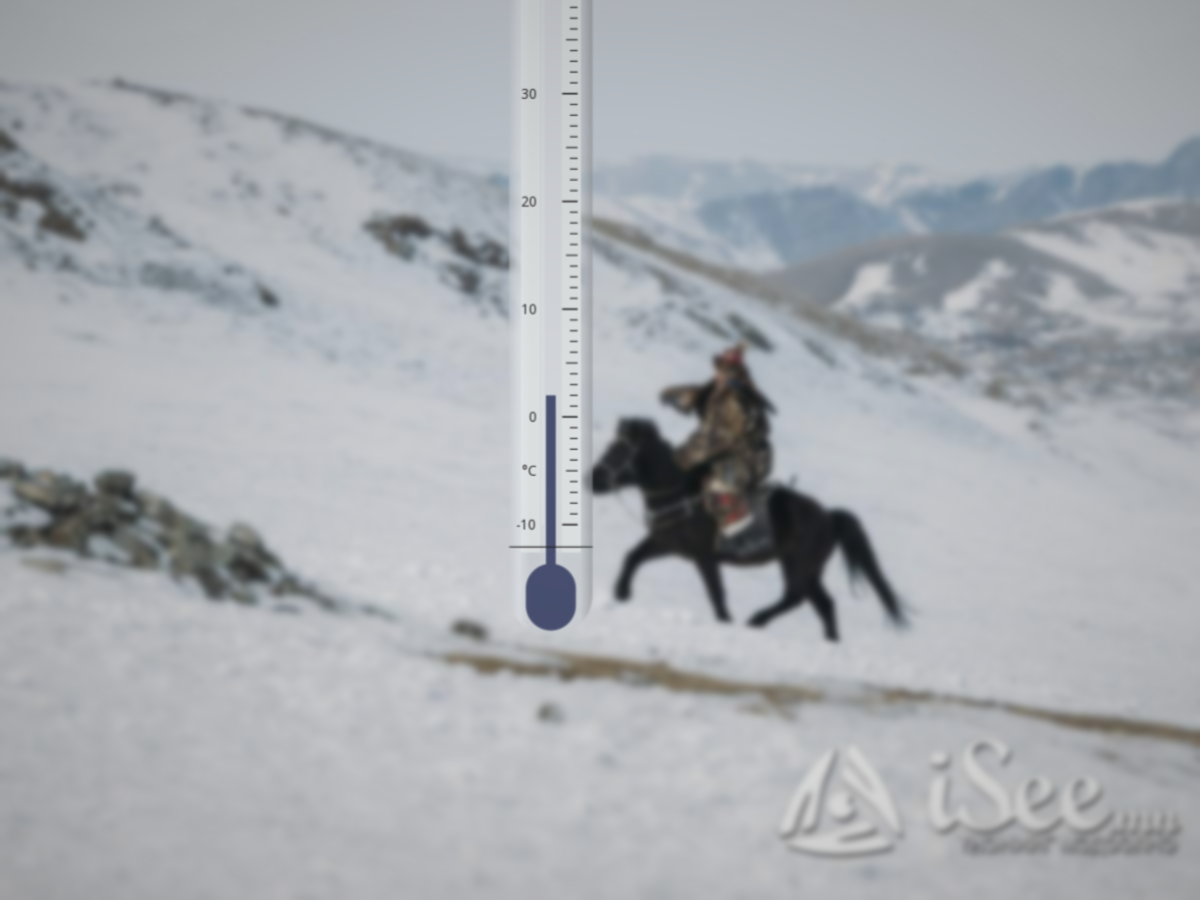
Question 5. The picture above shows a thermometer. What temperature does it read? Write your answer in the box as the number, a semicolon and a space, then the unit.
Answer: 2; °C
